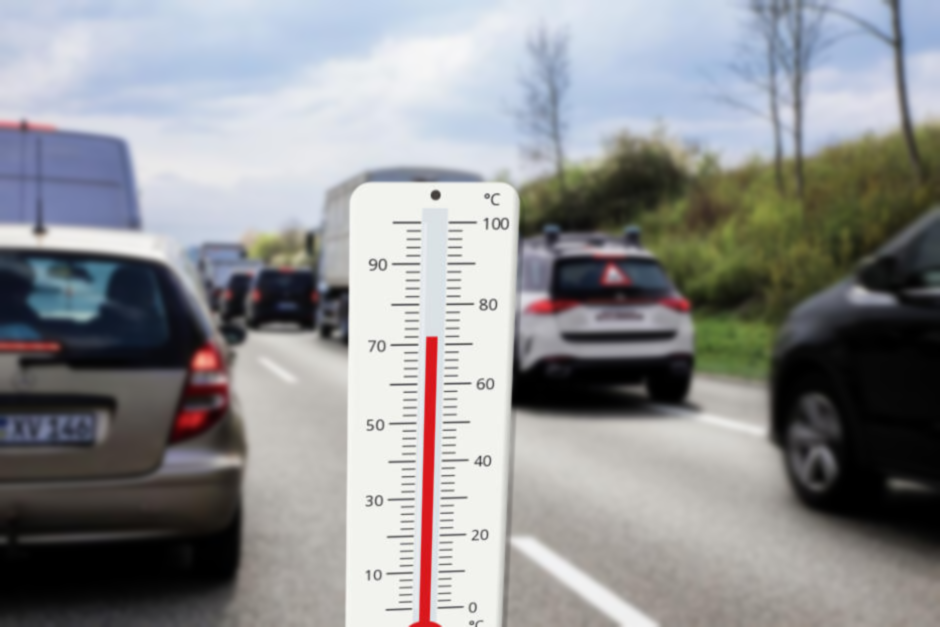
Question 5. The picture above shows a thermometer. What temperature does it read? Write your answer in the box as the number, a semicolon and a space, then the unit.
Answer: 72; °C
